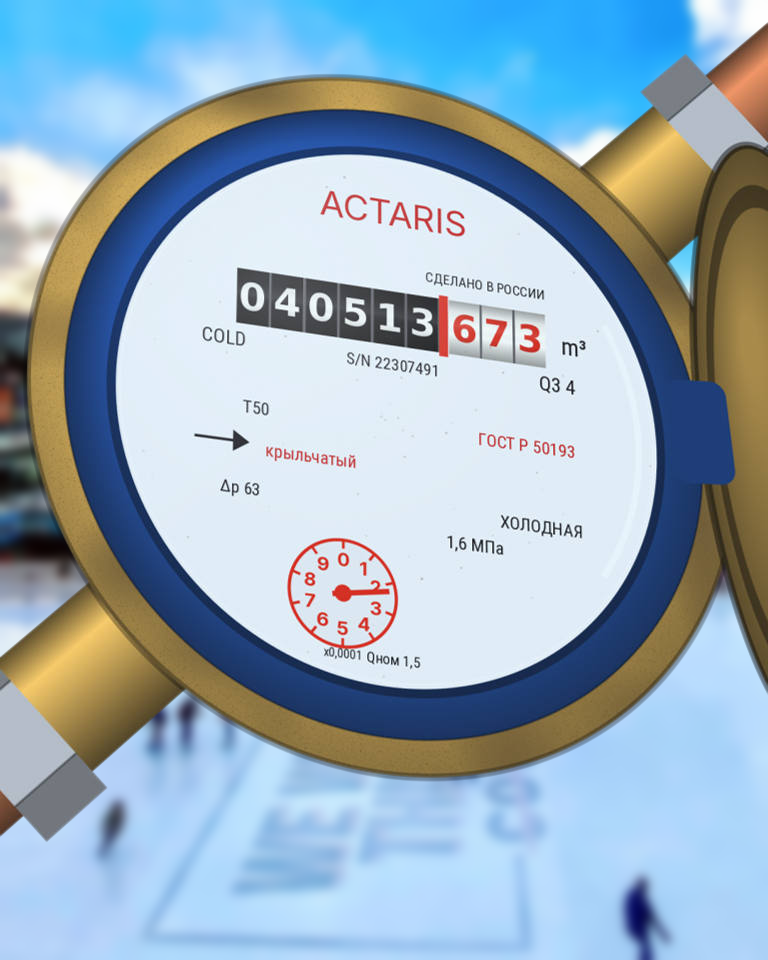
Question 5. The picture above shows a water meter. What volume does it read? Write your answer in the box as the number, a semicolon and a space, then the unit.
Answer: 40513.6732; m³
